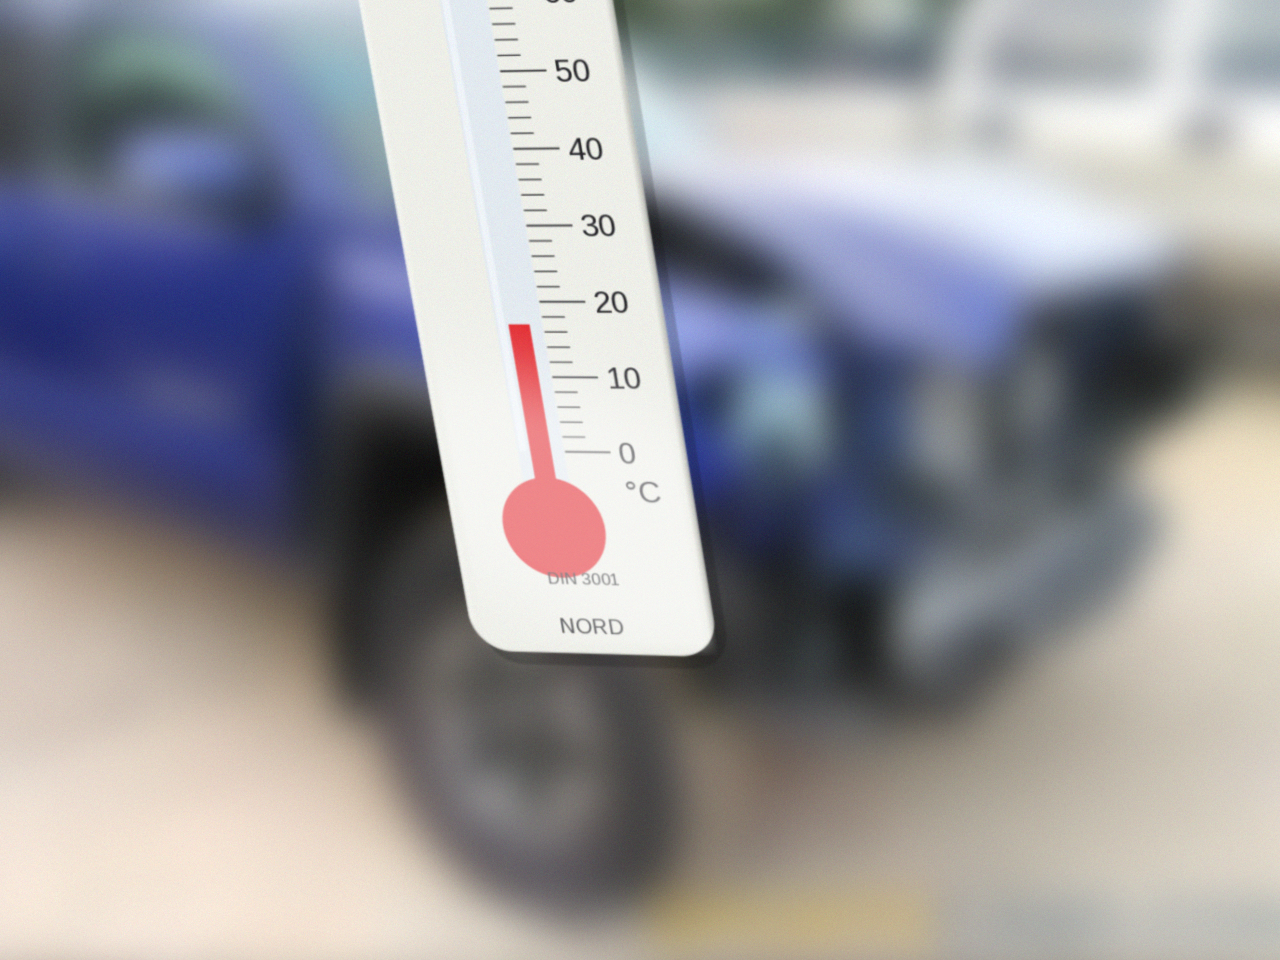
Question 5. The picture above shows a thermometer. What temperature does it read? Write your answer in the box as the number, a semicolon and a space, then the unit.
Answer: 17; °C
